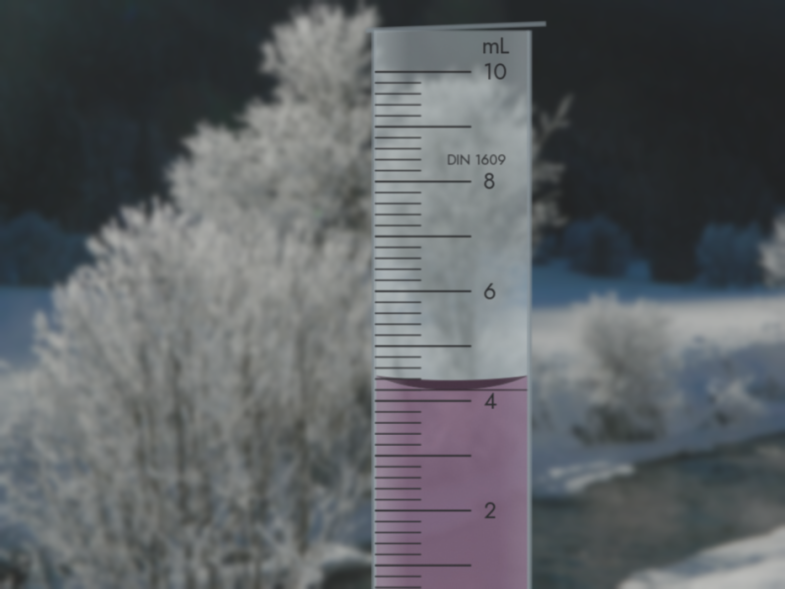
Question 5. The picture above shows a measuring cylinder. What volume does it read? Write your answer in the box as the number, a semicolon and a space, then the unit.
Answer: 4.2; mL
